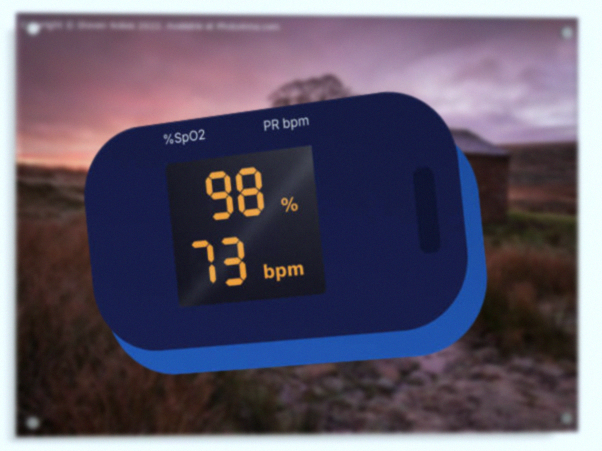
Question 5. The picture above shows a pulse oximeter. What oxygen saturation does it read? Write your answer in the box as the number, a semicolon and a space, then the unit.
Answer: 98; %
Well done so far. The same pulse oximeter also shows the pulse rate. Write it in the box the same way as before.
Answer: 73; bpm
